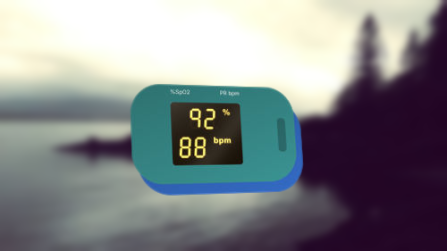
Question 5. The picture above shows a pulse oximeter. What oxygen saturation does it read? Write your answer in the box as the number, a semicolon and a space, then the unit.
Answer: 92; %
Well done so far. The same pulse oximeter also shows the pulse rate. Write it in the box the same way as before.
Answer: 88; bpm
